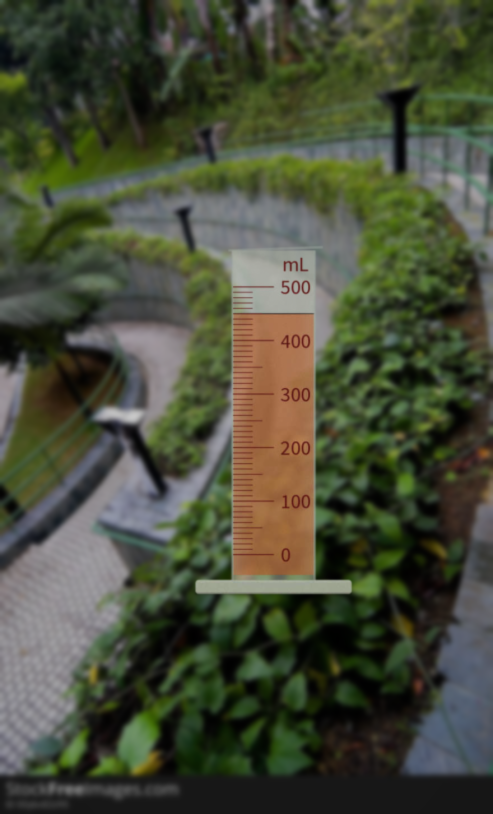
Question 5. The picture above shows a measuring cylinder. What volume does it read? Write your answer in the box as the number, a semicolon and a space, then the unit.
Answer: 450; mL
